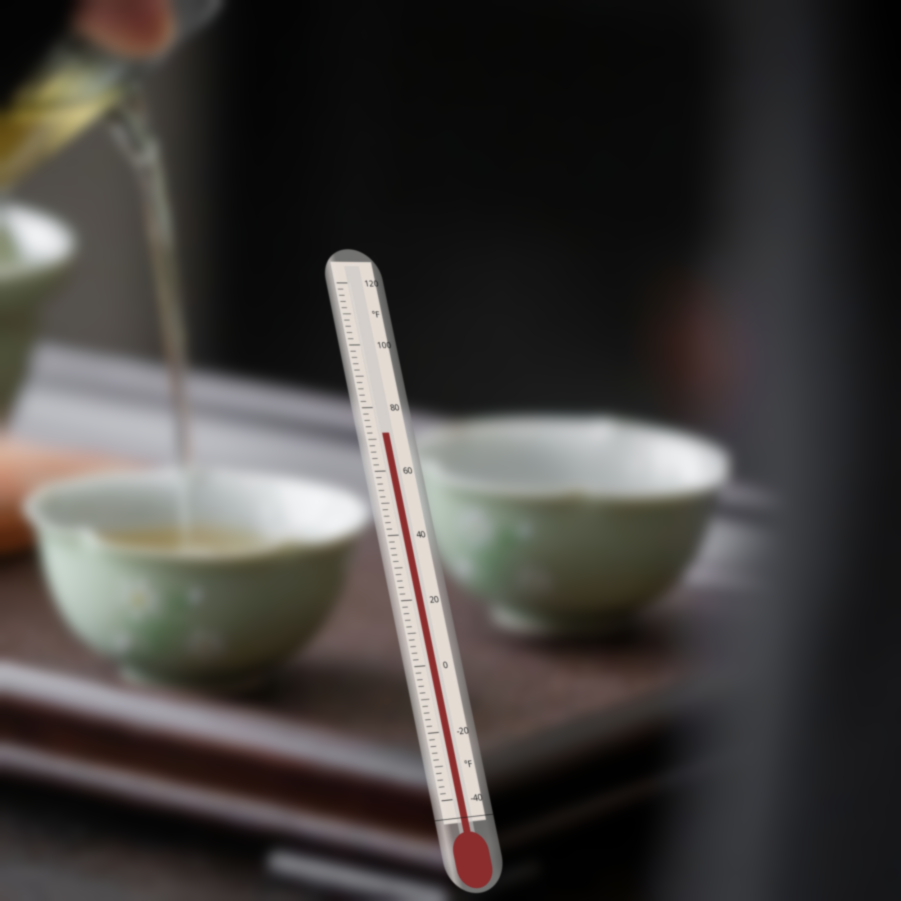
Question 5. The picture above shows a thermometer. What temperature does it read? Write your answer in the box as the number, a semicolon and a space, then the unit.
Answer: 72; °F
